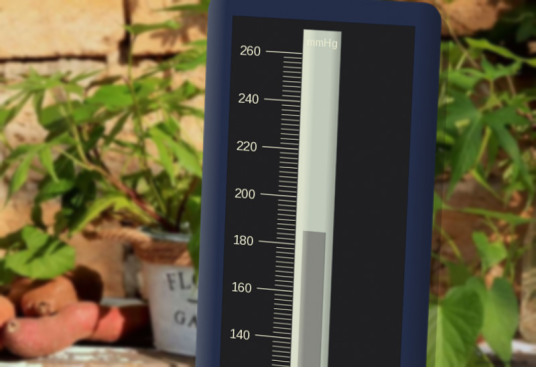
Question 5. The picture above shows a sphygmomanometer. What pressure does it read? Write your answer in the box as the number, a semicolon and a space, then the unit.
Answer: 186; mmHg
